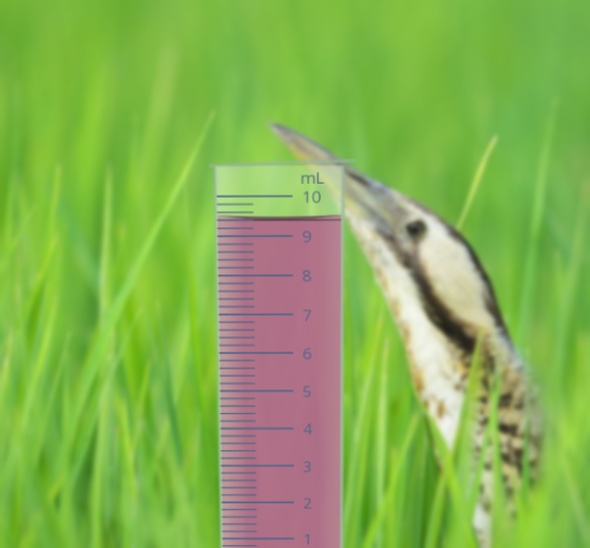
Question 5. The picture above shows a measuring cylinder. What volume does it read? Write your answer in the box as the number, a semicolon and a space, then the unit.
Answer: 9.4; mL
